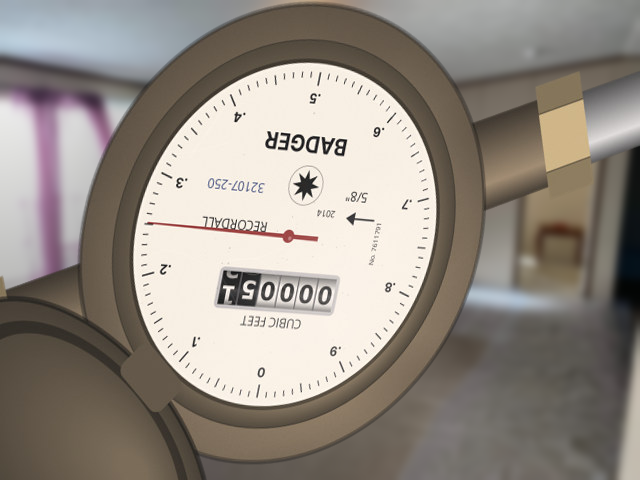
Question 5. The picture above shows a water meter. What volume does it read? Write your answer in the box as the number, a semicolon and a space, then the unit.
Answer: 51.25; ft³
